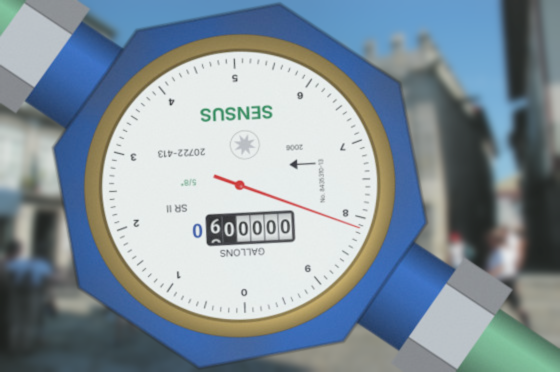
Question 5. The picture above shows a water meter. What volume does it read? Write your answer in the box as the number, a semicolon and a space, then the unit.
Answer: 88.1; gal
